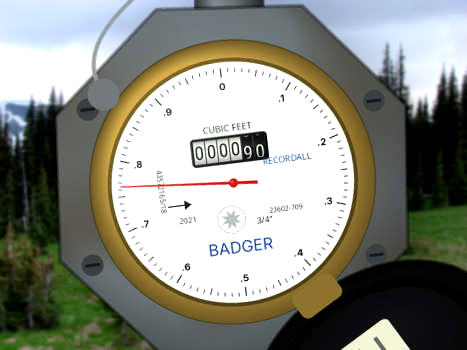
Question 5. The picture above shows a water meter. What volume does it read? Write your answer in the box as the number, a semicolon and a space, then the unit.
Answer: 89.76; ft³
